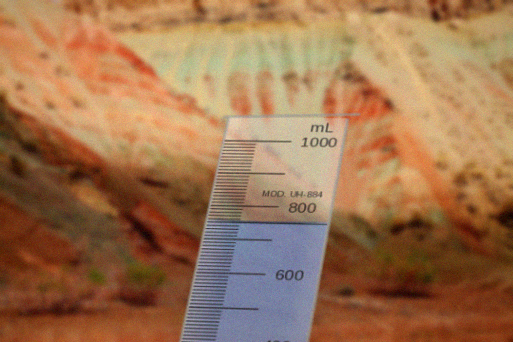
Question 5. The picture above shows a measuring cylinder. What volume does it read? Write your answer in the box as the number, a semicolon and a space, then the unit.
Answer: 750; mL
